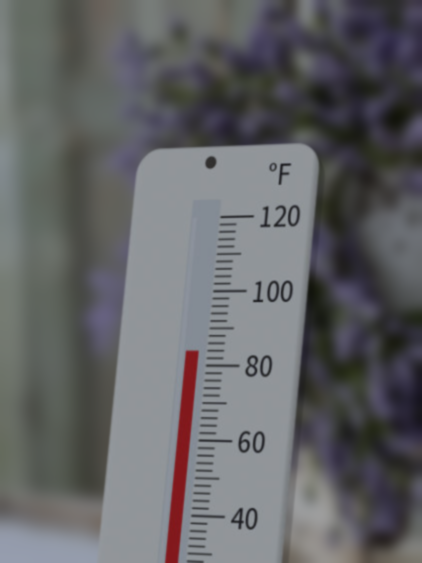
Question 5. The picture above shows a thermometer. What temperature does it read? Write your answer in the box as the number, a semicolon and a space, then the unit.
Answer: 84; °F
